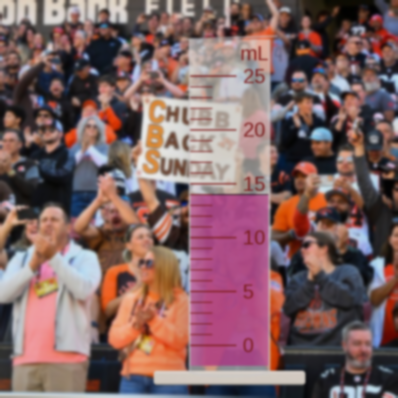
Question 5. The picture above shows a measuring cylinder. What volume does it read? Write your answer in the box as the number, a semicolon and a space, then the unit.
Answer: 14; mL
